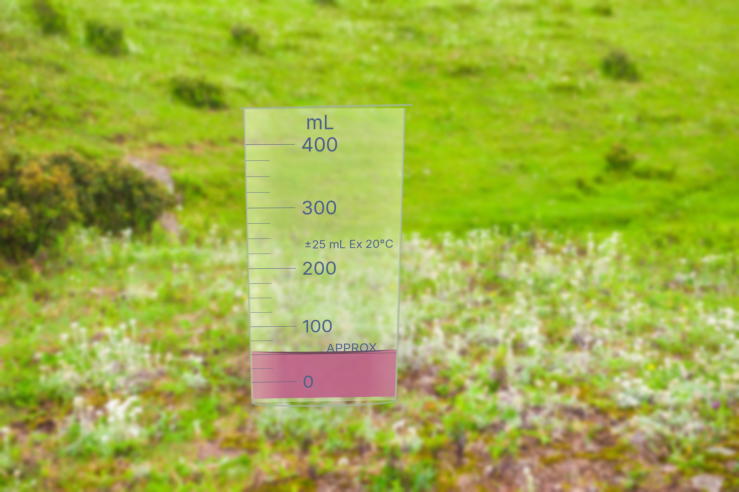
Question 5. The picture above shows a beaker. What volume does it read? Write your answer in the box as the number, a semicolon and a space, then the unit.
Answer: 50; mL
